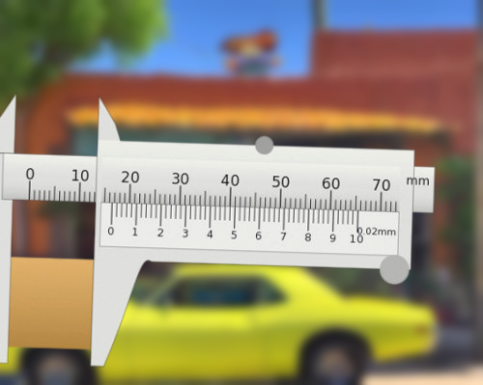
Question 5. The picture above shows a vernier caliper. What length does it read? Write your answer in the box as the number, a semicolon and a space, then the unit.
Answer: 16.5; mm
